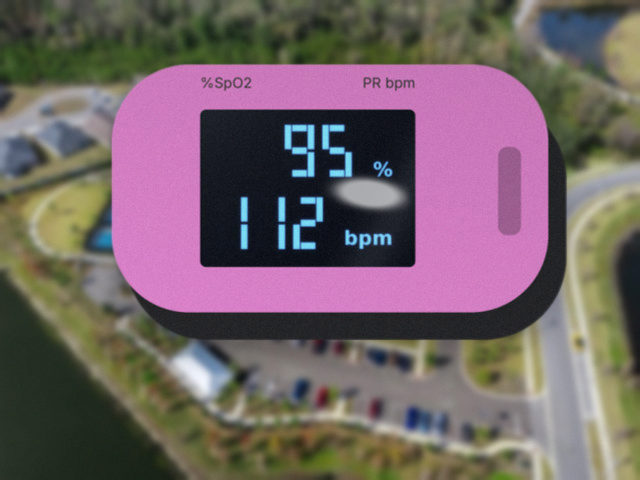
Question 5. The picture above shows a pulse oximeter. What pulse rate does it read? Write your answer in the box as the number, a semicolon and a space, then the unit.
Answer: 112; bpm
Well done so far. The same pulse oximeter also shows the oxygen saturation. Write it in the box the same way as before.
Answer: 95; %
